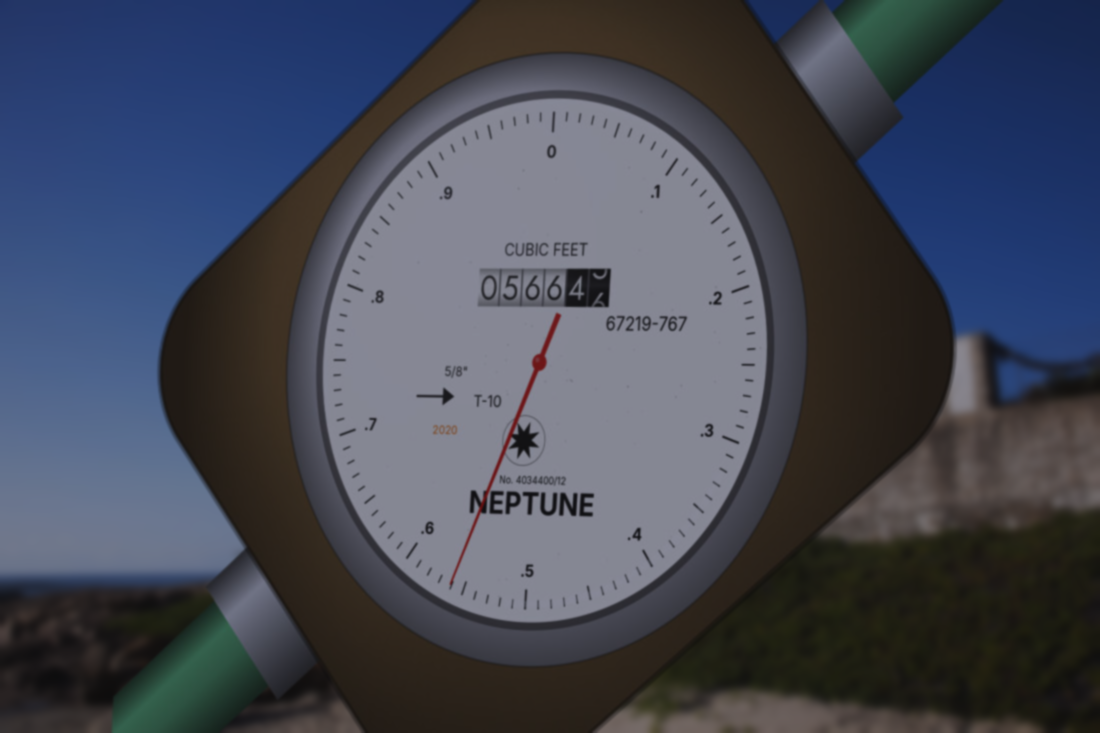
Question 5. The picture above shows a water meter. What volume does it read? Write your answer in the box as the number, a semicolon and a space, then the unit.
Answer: 56645.56; ft³
